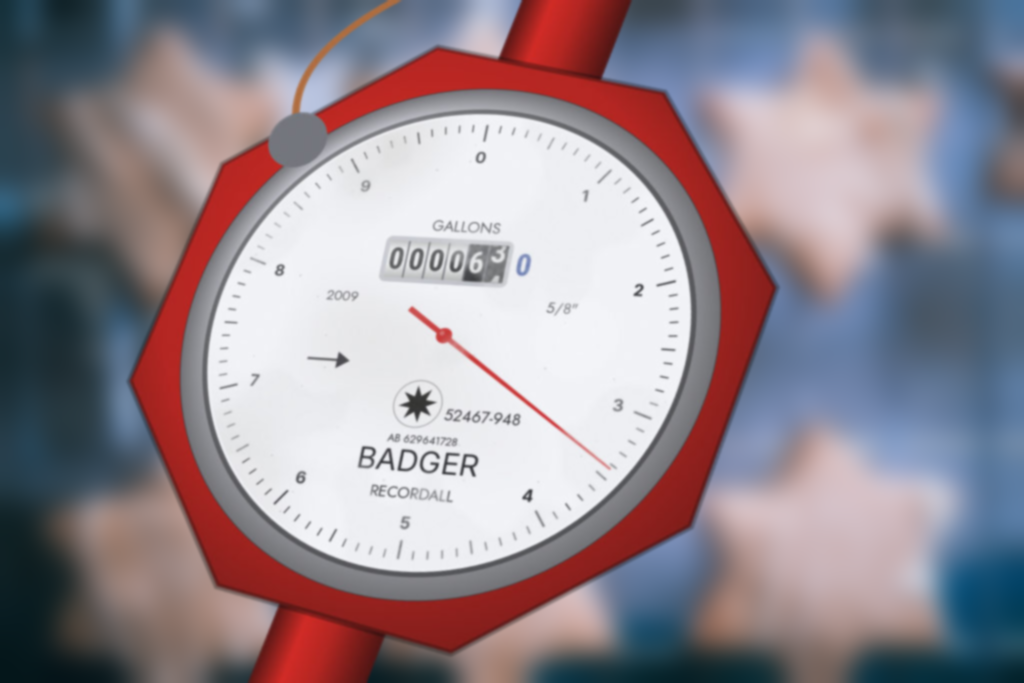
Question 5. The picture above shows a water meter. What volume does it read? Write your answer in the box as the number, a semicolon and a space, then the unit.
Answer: 633.4; gal
